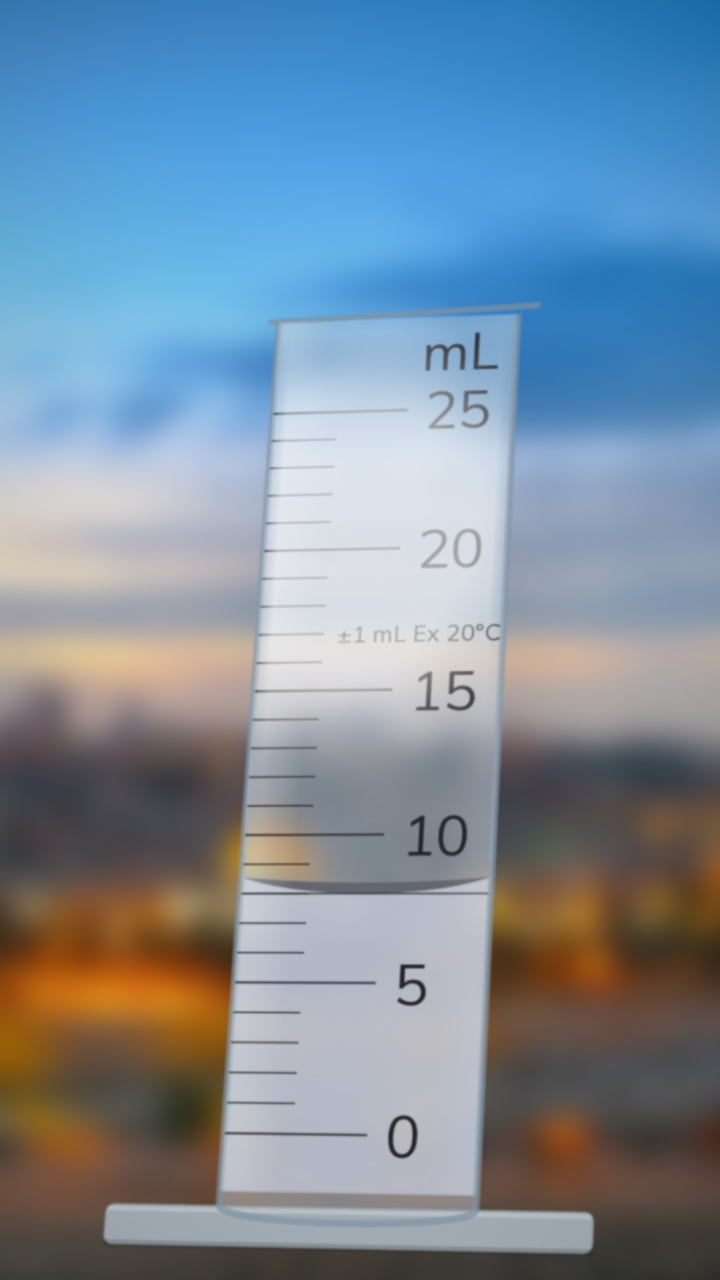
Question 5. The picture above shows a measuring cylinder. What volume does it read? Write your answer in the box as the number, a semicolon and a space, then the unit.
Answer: 8; mL
